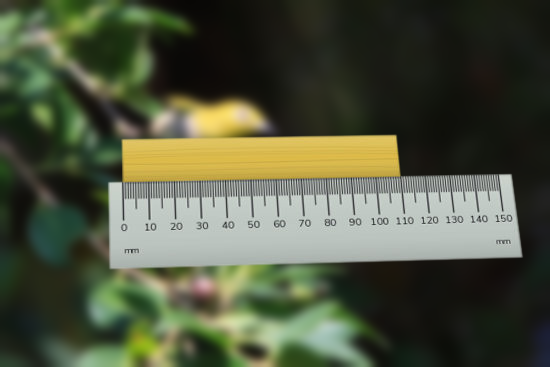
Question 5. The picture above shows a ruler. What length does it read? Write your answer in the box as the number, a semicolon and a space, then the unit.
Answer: 110; mm
